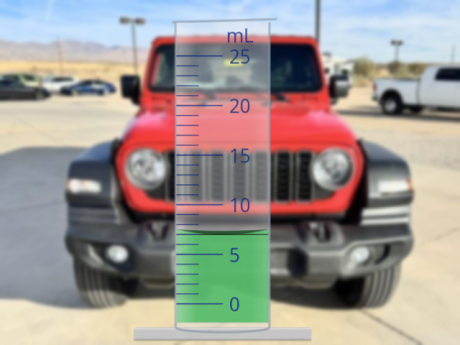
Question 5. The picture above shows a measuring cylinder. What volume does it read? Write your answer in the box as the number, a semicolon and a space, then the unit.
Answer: 7; mL
